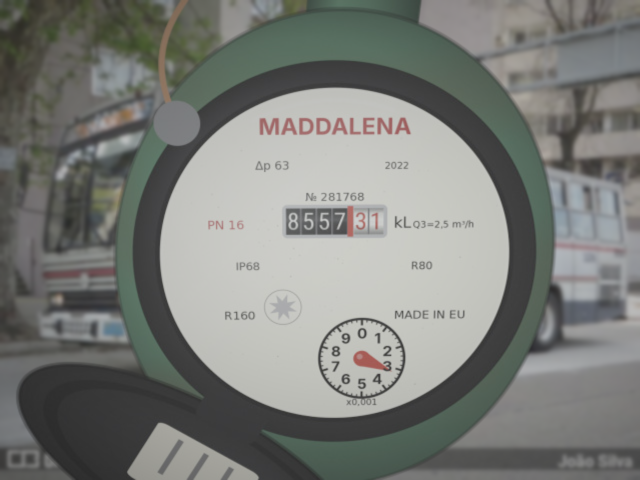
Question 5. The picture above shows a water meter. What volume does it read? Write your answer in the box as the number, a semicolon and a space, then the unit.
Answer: 8557.313; kL
